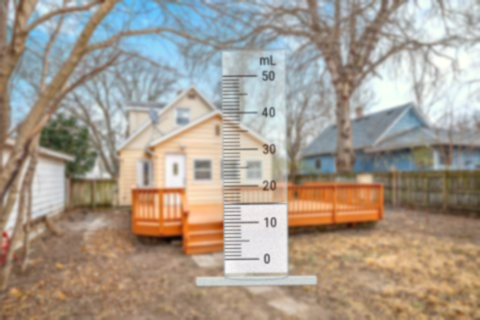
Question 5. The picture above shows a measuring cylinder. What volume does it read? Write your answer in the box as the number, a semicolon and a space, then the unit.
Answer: 15; mL
